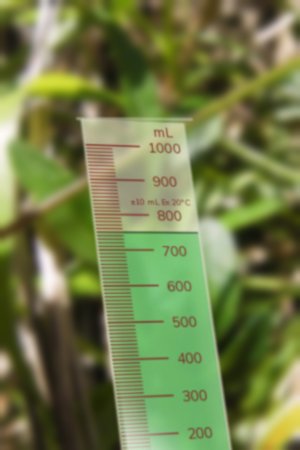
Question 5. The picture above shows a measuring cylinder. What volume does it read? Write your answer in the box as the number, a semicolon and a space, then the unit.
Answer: 750; mL
